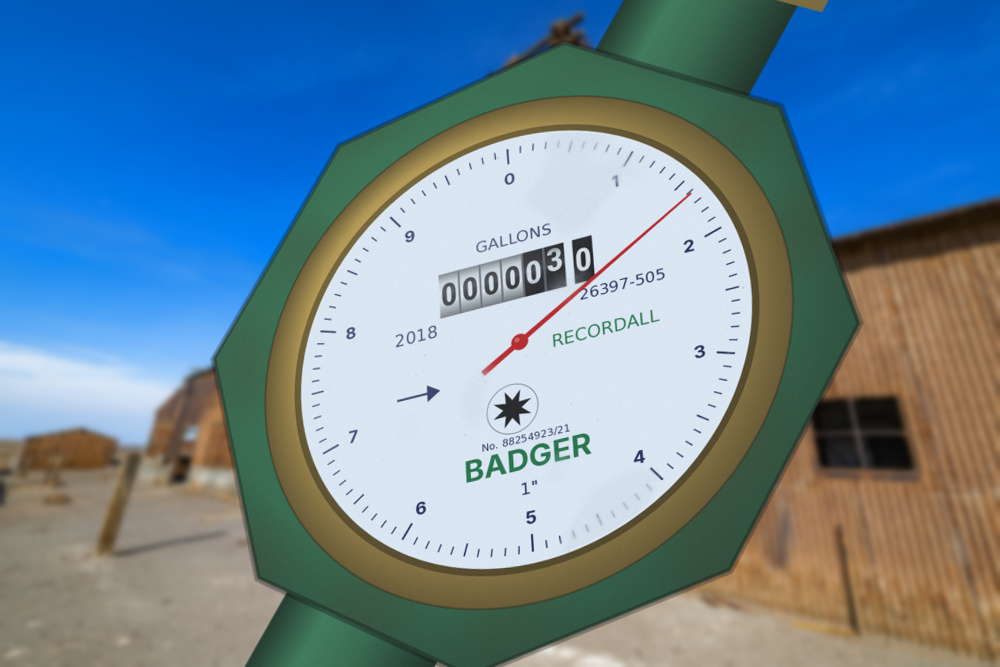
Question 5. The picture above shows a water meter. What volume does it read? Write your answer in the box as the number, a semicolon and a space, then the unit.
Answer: 31.6; gal
